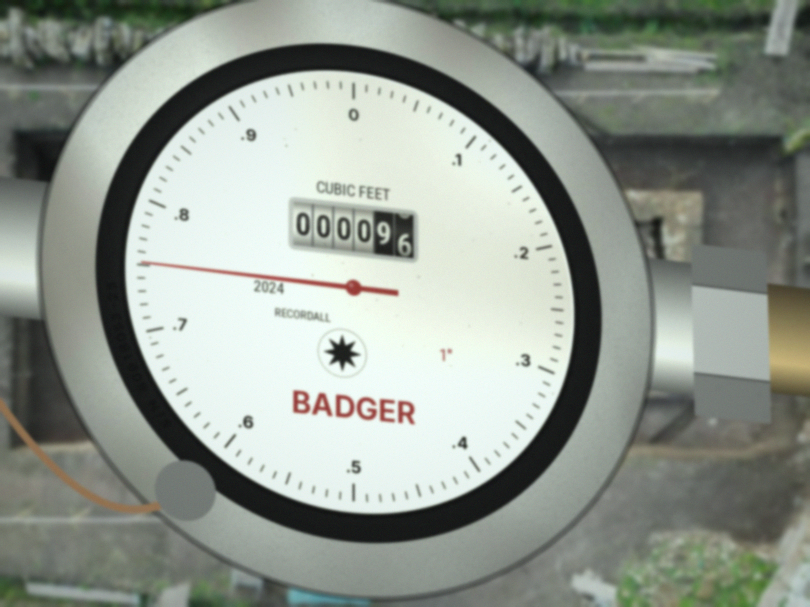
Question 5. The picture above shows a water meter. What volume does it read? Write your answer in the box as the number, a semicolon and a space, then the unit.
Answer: 95.75; ft³
